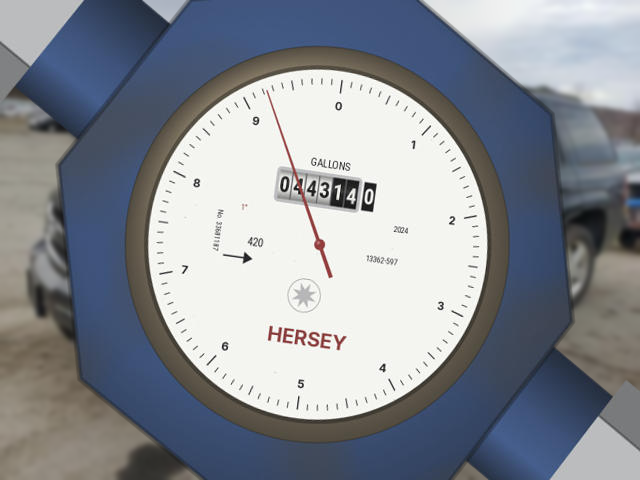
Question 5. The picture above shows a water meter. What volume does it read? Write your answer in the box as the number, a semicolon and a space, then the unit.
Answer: 443139.2; gal
